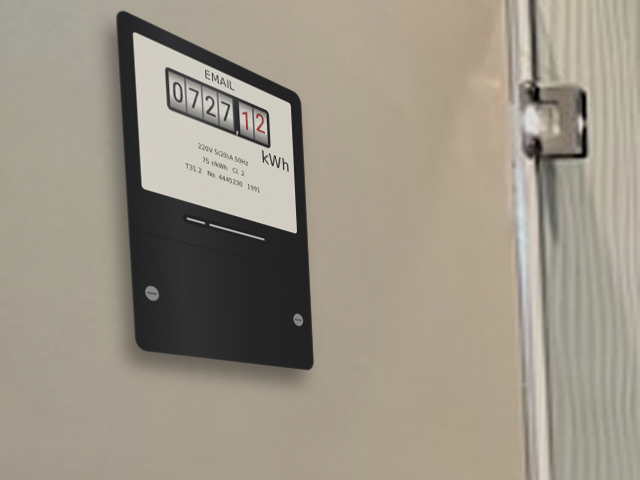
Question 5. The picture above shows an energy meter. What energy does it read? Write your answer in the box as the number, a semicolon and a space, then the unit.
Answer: 727.12; kWh
